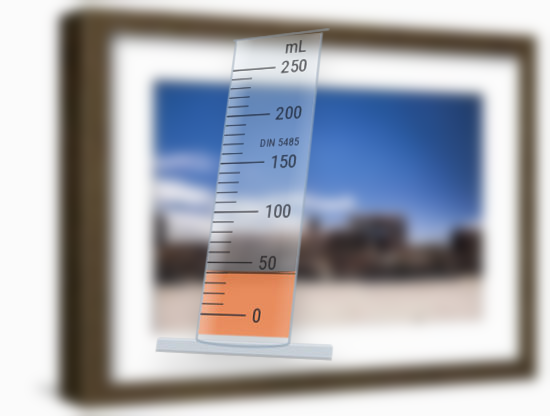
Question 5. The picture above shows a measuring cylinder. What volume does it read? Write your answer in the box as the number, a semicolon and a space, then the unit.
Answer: 40; mL
